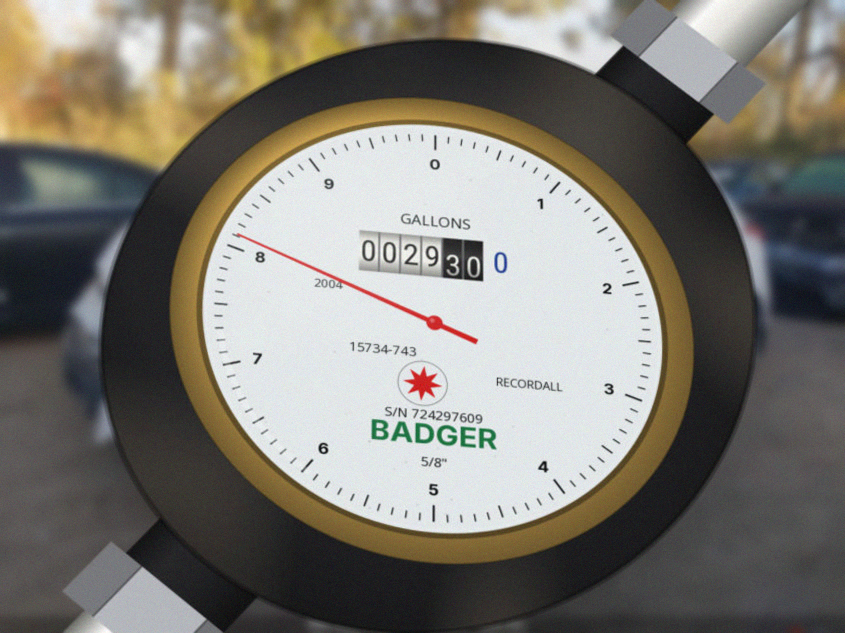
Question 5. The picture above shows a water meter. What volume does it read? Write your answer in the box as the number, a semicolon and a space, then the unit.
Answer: 29298.1; gal
